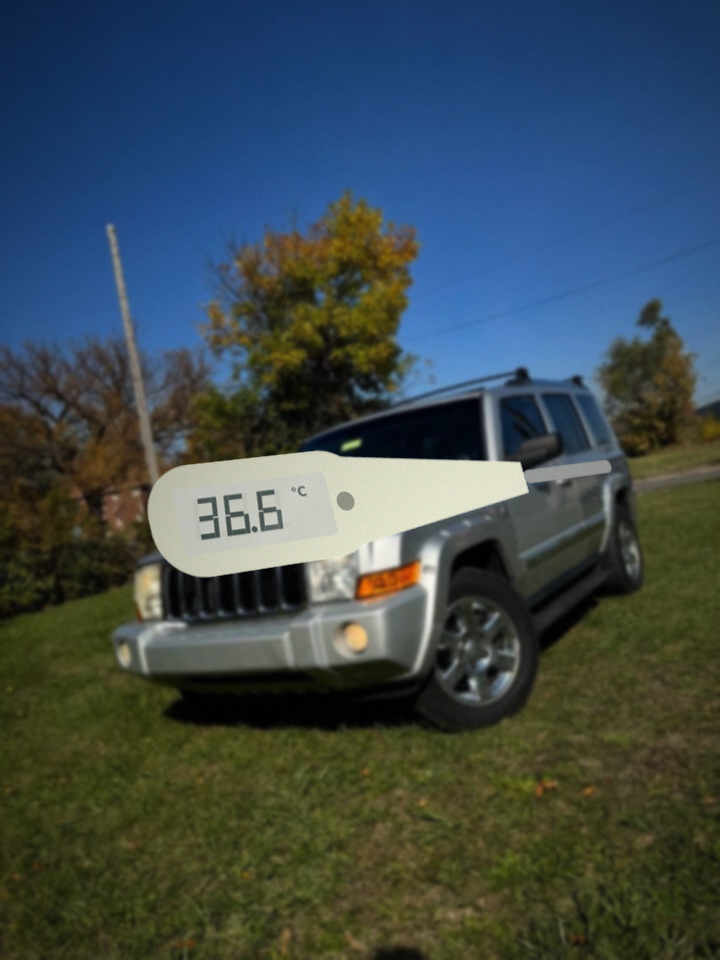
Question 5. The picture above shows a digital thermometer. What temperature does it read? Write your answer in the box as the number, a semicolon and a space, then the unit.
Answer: 36.6; °C
